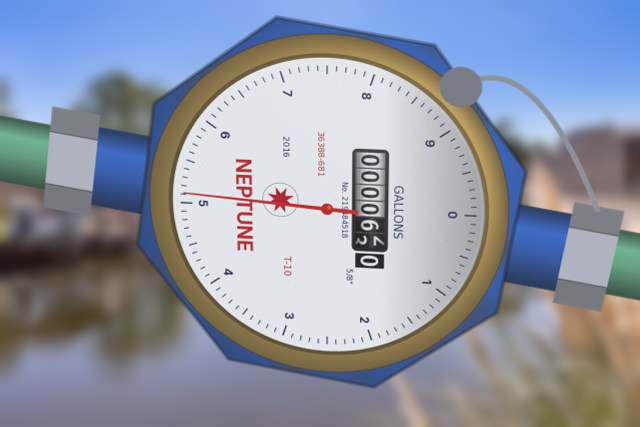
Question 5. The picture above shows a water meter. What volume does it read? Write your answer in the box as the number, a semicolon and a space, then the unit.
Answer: 625.1; gal
